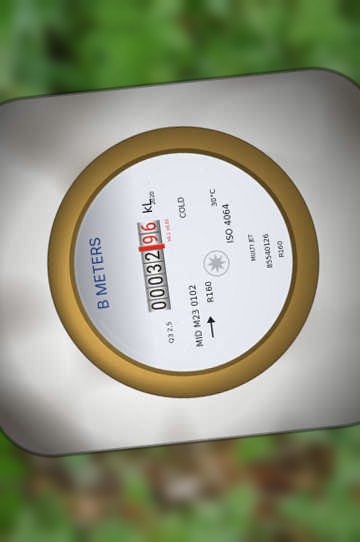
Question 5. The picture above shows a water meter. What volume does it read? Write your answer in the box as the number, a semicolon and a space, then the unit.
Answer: 32.96; kL
